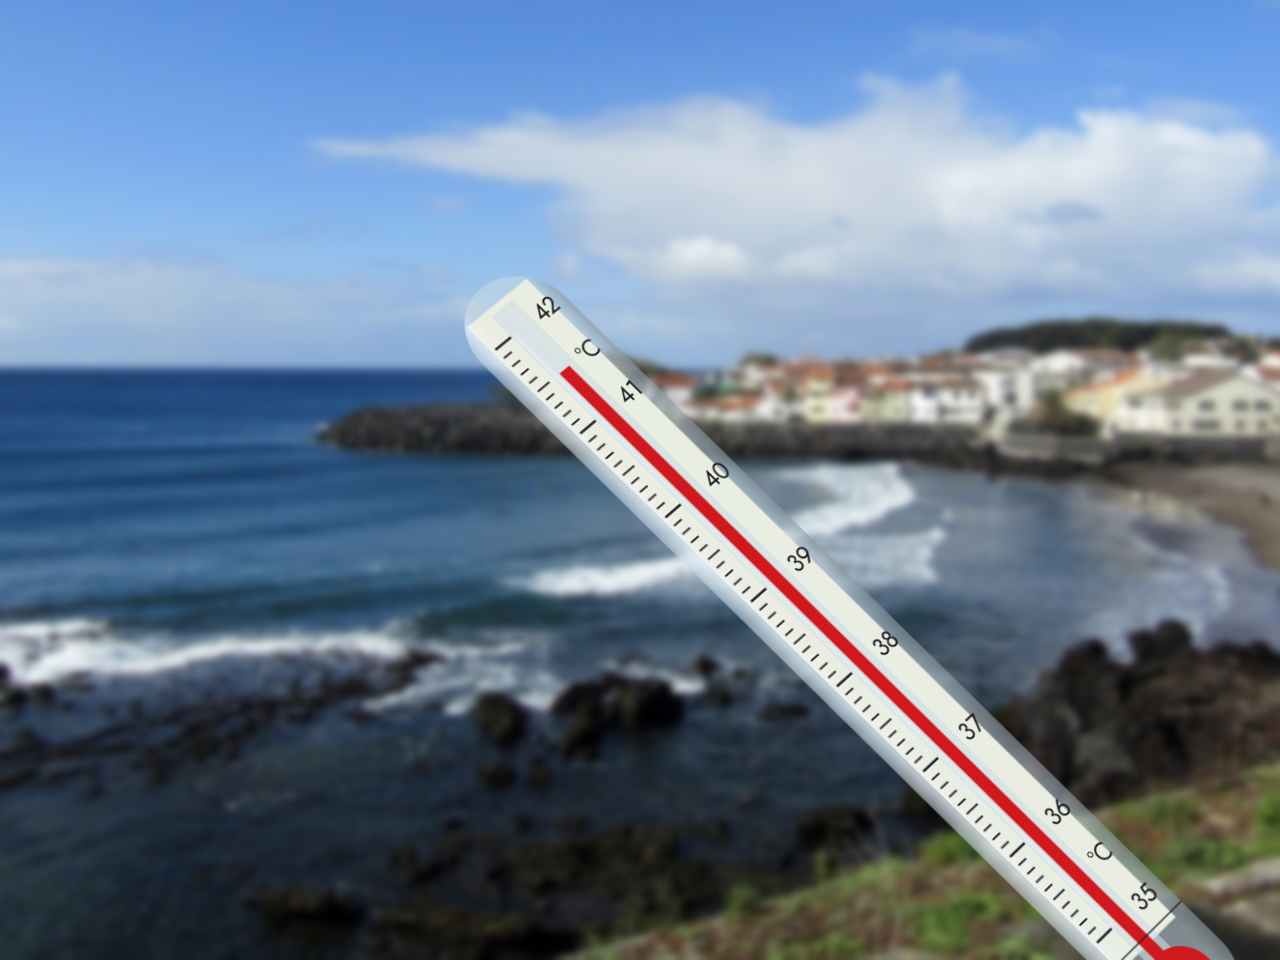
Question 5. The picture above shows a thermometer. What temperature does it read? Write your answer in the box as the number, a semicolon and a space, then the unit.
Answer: 41.5; °C
